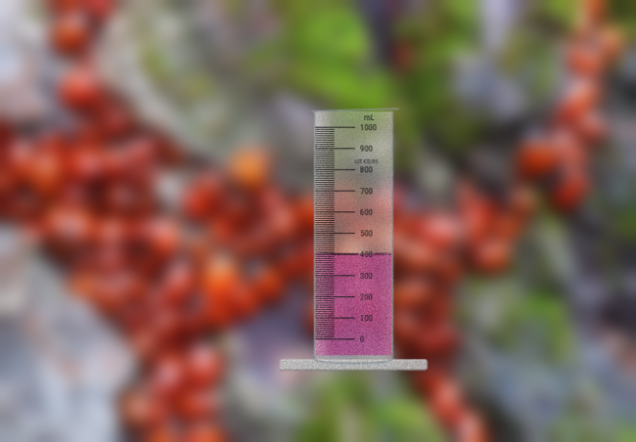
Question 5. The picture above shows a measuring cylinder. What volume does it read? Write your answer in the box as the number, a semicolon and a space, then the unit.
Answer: 400; mL
